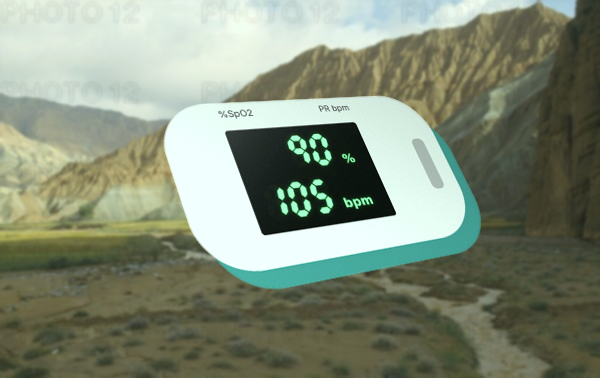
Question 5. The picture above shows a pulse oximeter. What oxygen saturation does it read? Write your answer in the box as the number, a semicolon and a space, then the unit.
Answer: 90; %
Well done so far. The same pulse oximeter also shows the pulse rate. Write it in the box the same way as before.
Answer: 105; bpm
